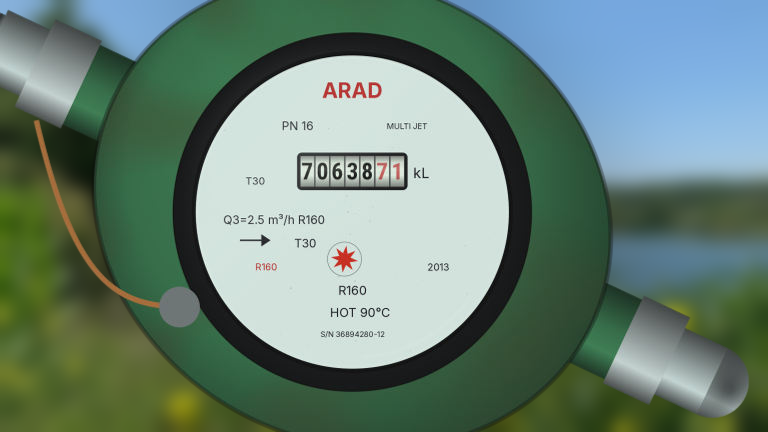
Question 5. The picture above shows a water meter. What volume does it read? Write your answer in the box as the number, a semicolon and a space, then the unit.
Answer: 70638.71; kL
